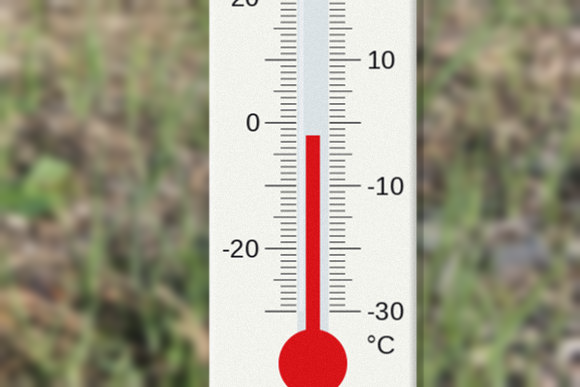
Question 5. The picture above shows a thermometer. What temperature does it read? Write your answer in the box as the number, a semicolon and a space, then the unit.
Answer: -2; °C
